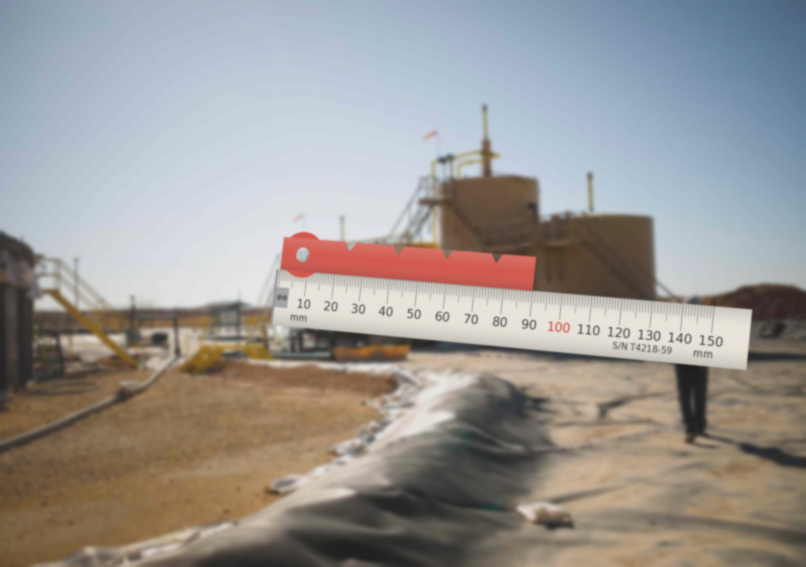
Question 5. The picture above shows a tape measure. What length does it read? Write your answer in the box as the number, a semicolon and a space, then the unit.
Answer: 90; mm
